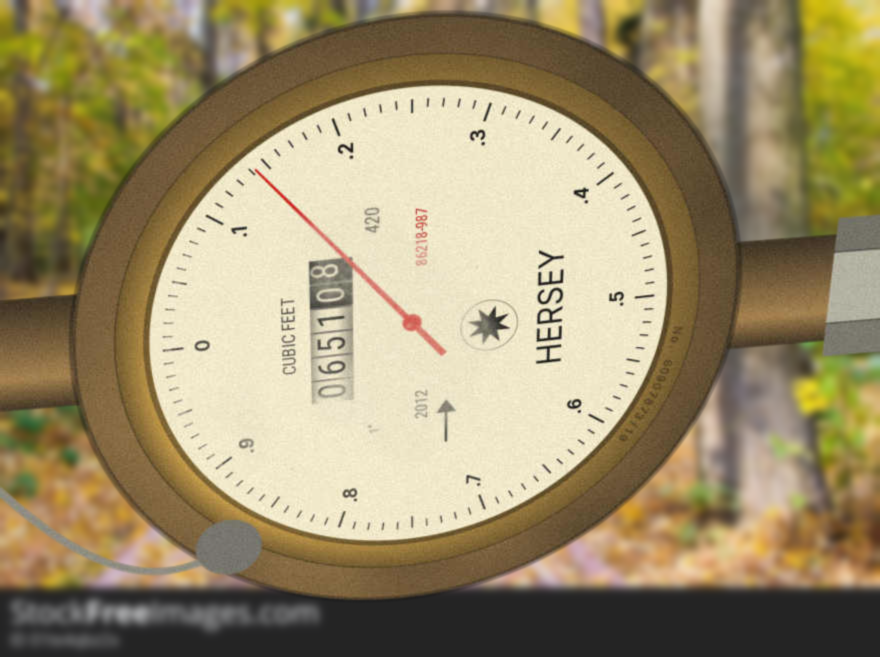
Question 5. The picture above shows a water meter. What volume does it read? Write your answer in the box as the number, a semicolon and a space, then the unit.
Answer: 65108.14; ft³
